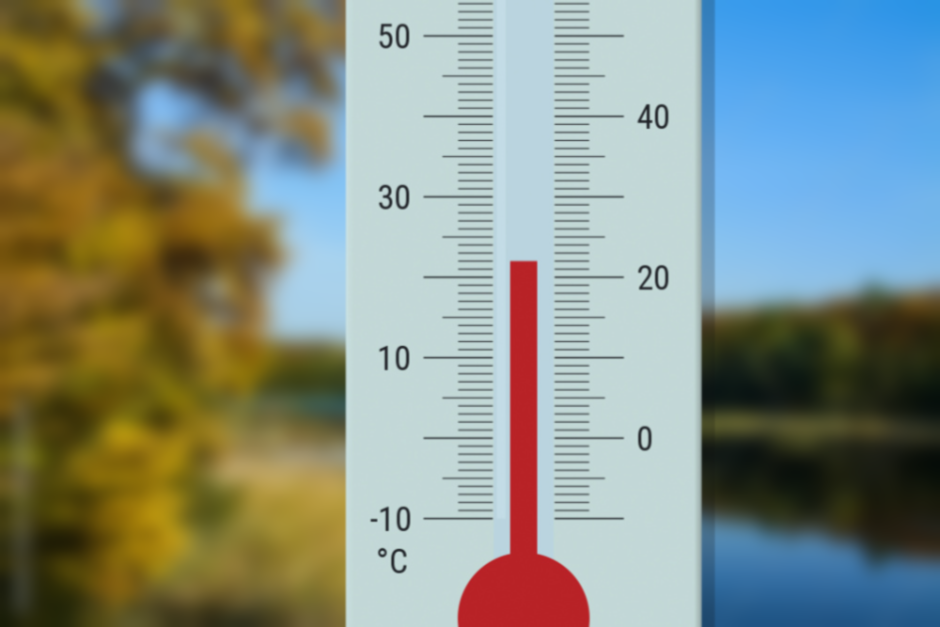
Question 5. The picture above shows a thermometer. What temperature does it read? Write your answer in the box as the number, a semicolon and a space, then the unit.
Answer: 22; °C
